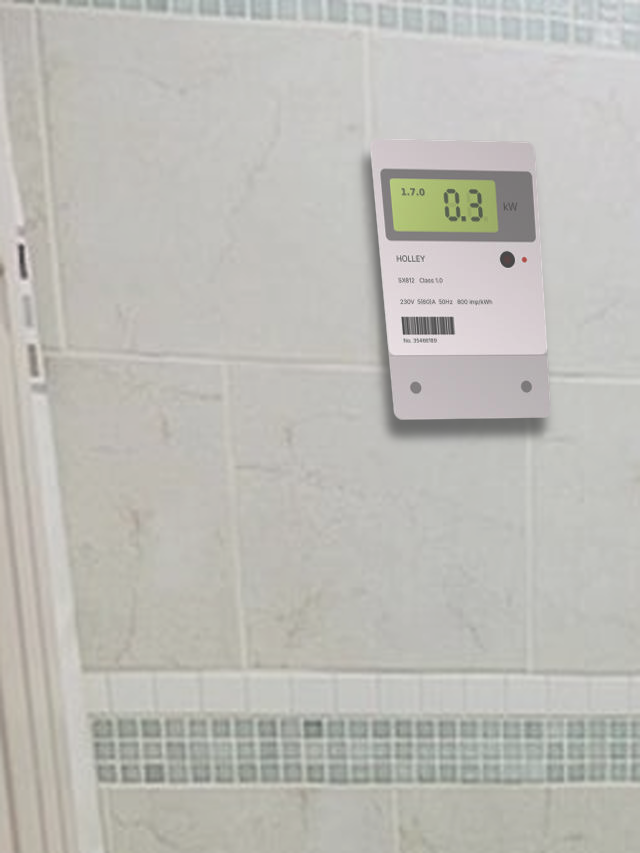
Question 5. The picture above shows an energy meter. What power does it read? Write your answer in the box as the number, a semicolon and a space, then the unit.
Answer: 0.3; kW
